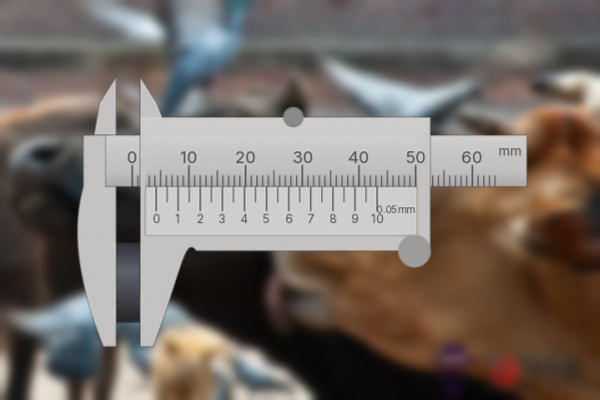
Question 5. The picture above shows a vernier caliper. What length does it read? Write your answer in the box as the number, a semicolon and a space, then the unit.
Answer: 4.2; mm
